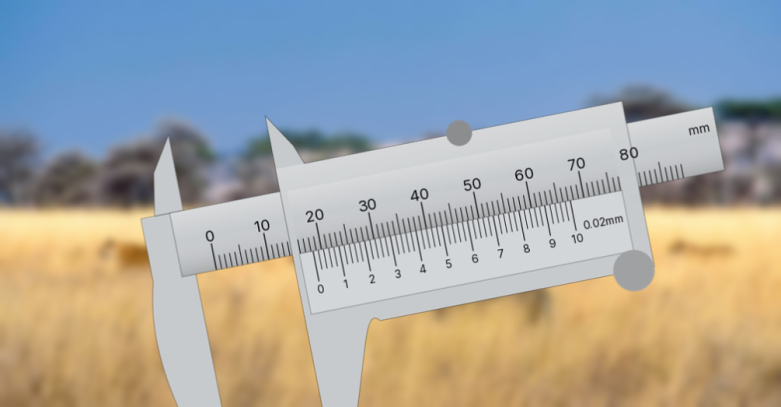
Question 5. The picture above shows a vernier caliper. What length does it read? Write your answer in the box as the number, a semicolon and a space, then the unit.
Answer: 18.4; mm
